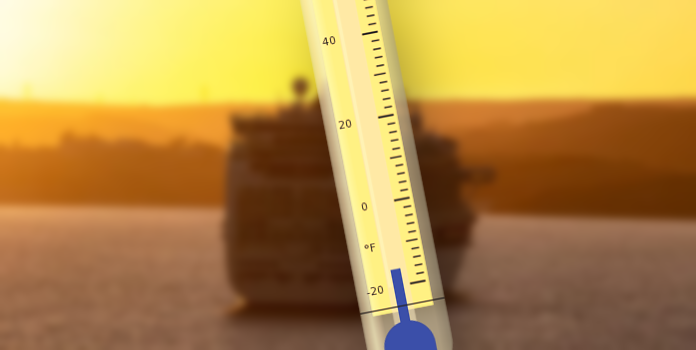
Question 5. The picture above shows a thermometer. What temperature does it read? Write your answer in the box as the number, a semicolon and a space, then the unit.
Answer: -16; °F
